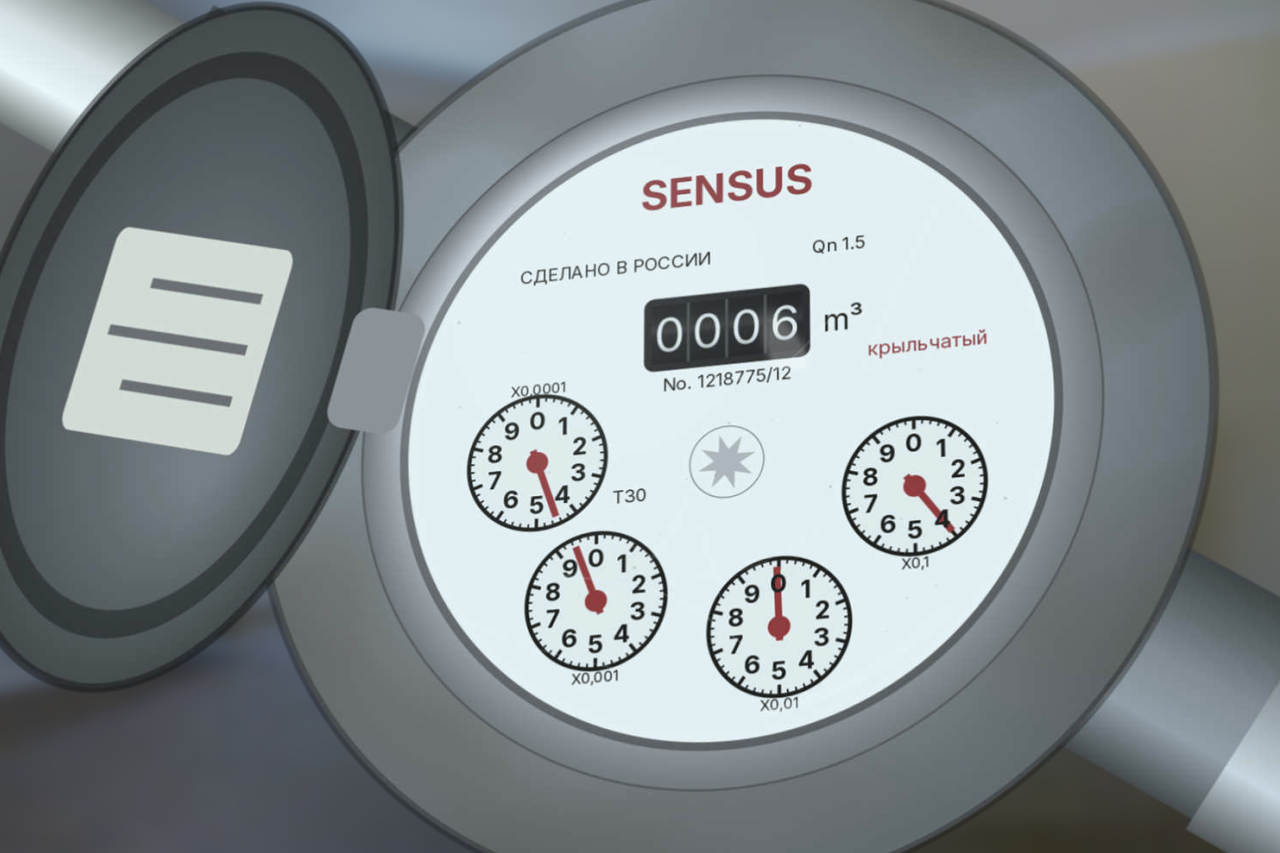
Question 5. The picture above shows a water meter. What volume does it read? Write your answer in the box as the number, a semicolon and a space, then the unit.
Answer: 6.3994; m³
